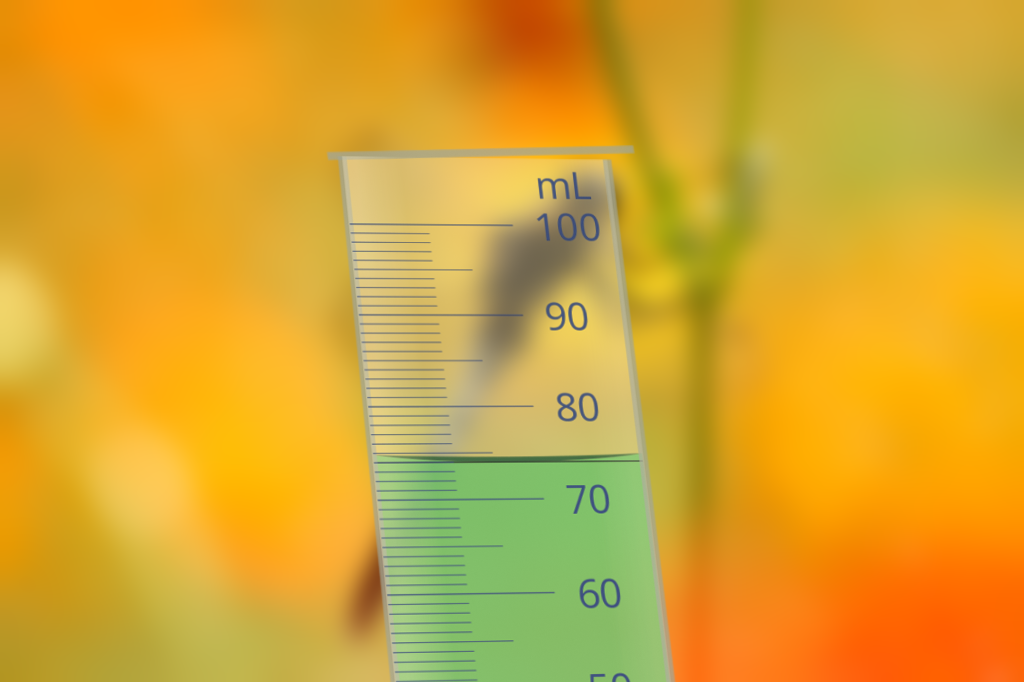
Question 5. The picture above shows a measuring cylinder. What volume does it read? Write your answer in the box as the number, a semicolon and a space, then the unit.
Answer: 74; mL
